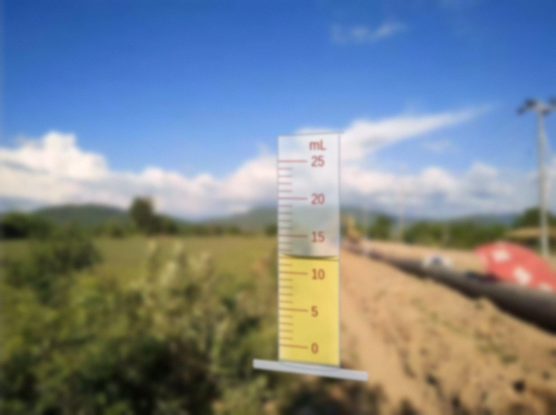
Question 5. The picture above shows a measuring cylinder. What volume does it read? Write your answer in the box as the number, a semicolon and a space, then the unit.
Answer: 12; mL
